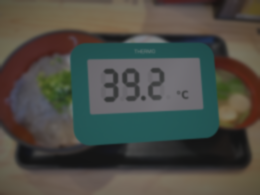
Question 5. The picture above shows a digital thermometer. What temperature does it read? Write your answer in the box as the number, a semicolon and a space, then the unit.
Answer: 39.2; °C
